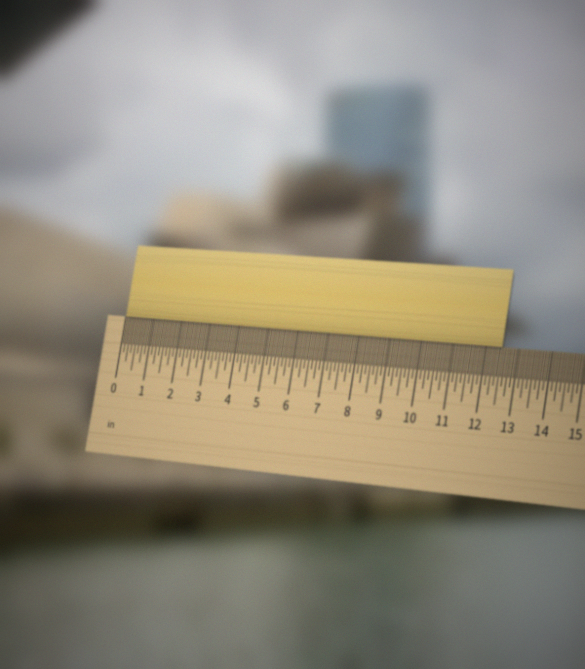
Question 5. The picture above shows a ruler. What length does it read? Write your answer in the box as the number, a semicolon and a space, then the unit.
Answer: 12.5; in
